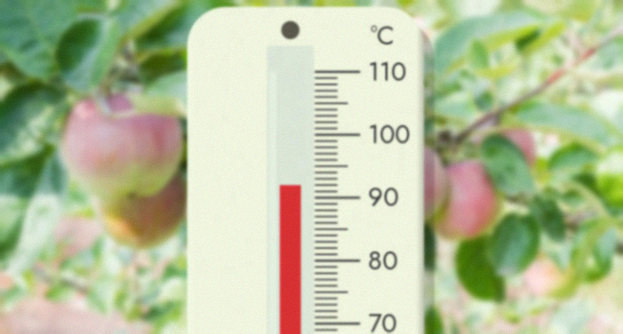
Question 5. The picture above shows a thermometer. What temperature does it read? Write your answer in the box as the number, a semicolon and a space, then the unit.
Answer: 92; °C
